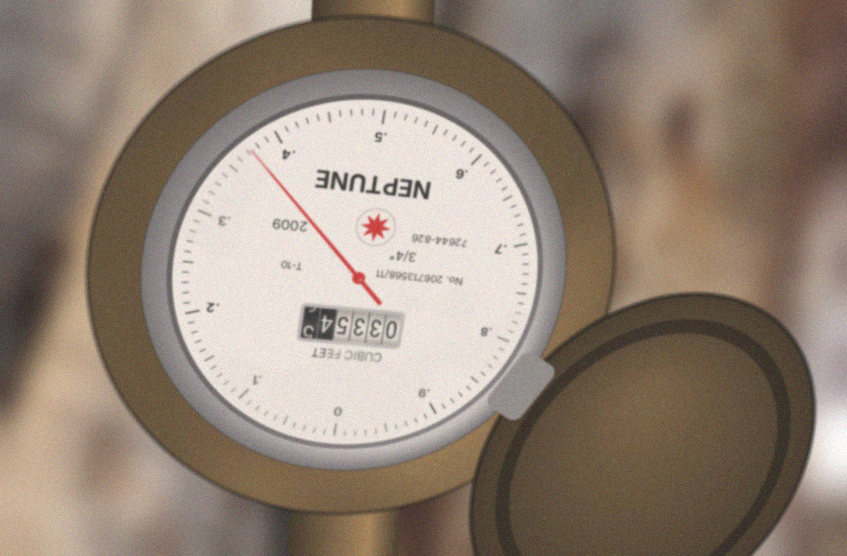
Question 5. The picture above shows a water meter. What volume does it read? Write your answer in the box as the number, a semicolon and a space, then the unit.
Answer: 33545.37; ft³
